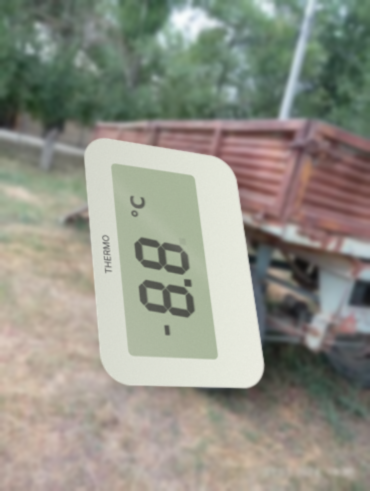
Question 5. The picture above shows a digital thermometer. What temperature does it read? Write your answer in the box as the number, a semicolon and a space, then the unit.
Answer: -8.8; °C
